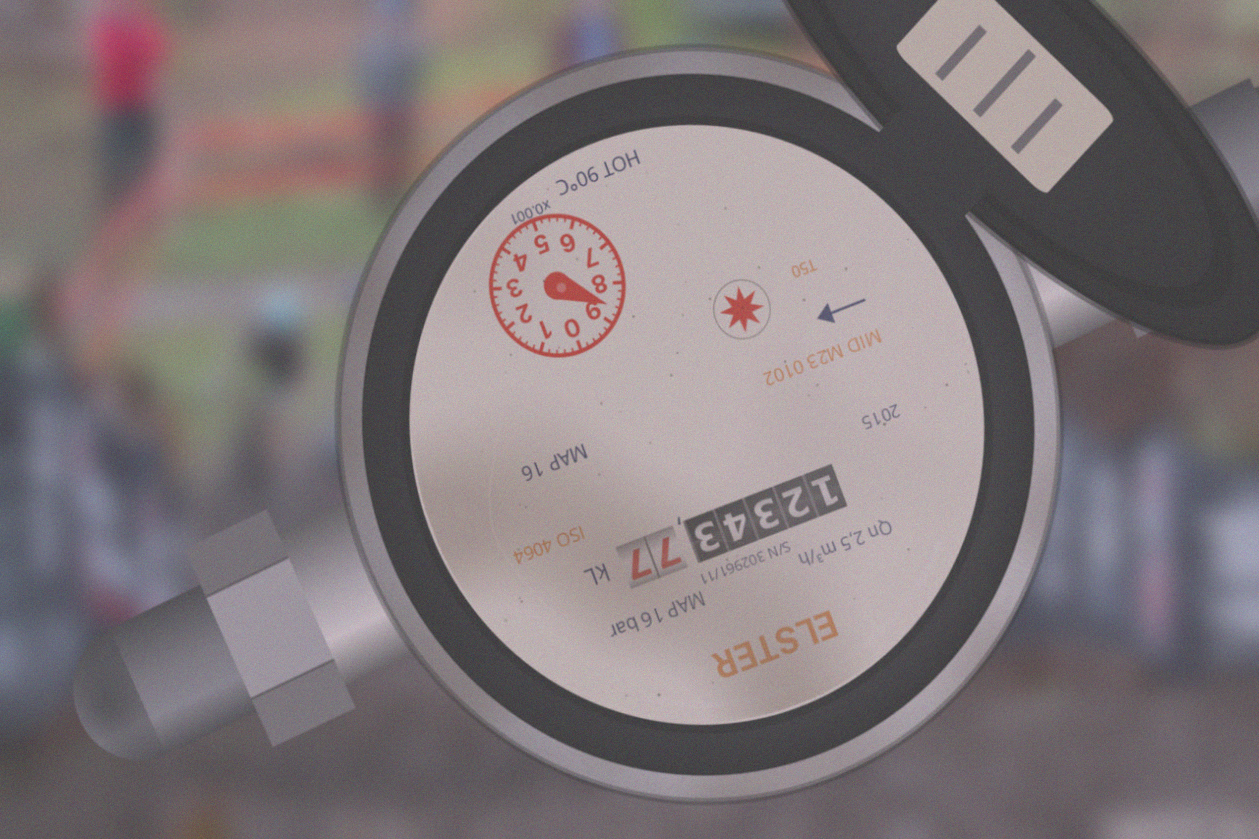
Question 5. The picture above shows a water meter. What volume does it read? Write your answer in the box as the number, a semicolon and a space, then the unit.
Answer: 12343.778; kL
